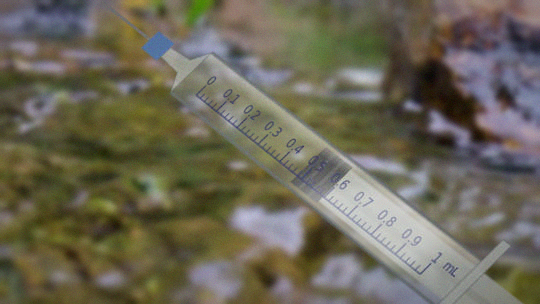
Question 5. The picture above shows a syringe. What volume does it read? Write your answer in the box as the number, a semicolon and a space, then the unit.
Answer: 0.48; mL
